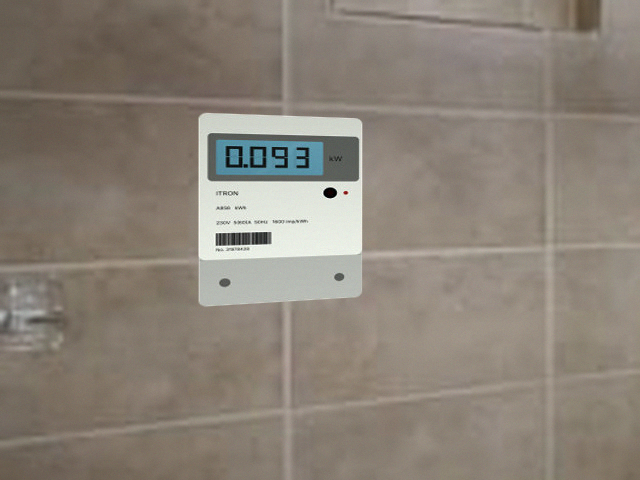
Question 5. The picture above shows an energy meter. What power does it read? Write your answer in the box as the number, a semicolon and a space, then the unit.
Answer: 0.093; kW
